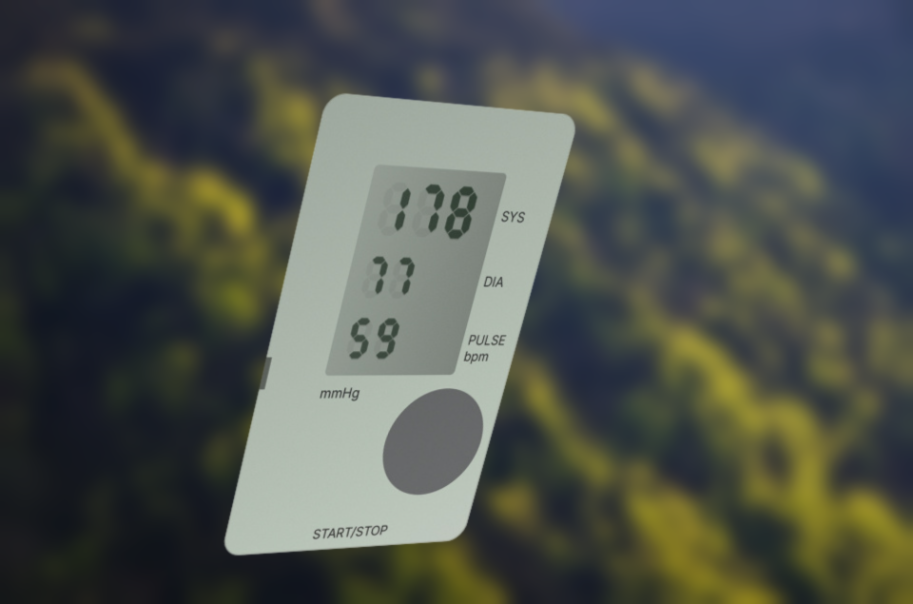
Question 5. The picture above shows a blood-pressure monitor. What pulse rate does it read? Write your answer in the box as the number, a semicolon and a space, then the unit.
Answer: 59; bpm
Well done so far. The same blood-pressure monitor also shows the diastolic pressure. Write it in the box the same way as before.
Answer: 77; mmHg
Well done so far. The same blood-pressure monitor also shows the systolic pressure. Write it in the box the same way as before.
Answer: 178; mmHg
